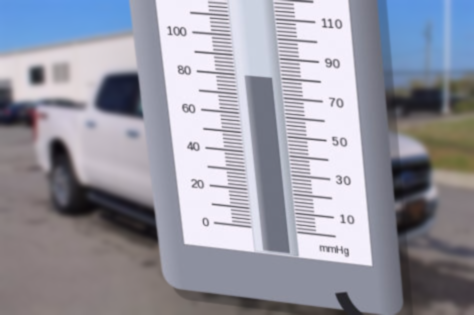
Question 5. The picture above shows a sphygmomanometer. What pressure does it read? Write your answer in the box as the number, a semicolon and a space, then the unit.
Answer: 80; mmHg
